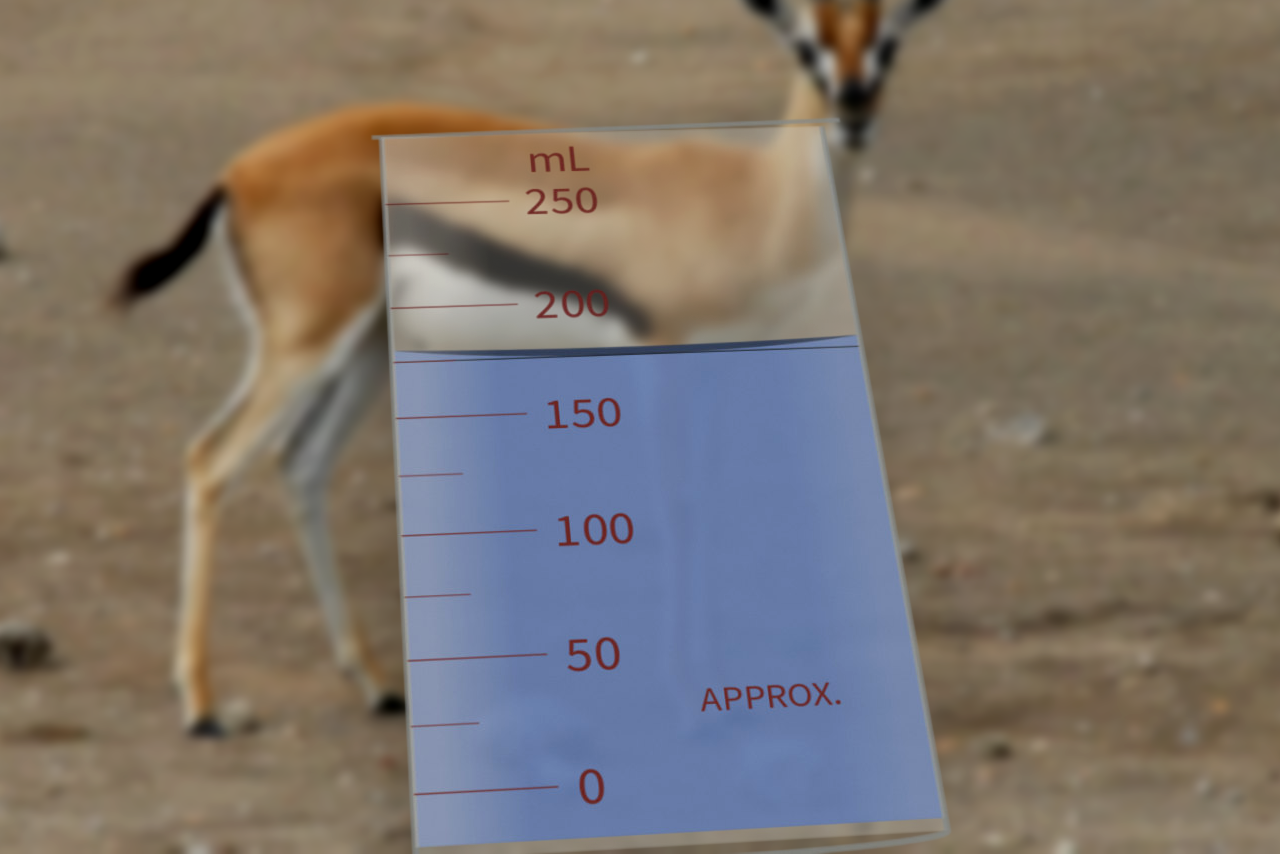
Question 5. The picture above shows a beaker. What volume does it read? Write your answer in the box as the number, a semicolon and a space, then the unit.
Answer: 175; mL
